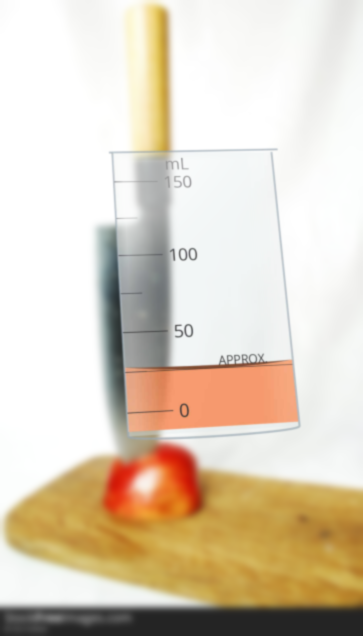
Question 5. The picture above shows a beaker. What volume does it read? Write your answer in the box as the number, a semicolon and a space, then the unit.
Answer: 25; mL
